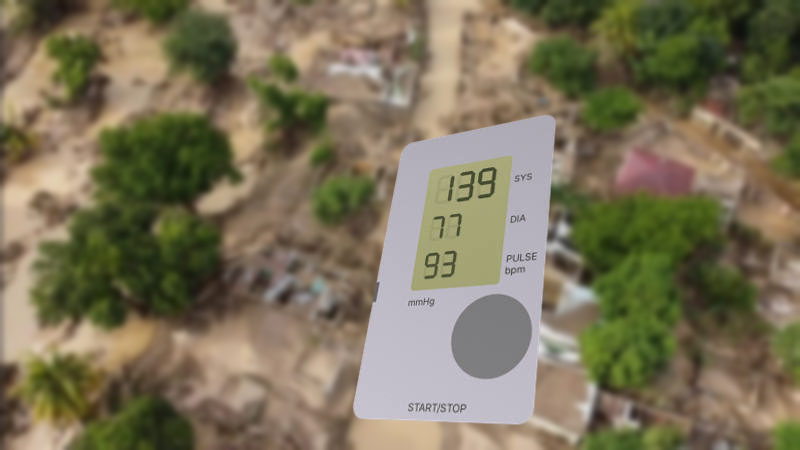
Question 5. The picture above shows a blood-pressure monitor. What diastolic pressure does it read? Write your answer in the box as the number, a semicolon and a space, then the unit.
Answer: 77; mmHg
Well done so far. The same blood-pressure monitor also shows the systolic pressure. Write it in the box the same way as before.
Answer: 139; mmHg
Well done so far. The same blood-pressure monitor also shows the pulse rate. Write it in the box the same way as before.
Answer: 93; bpm
